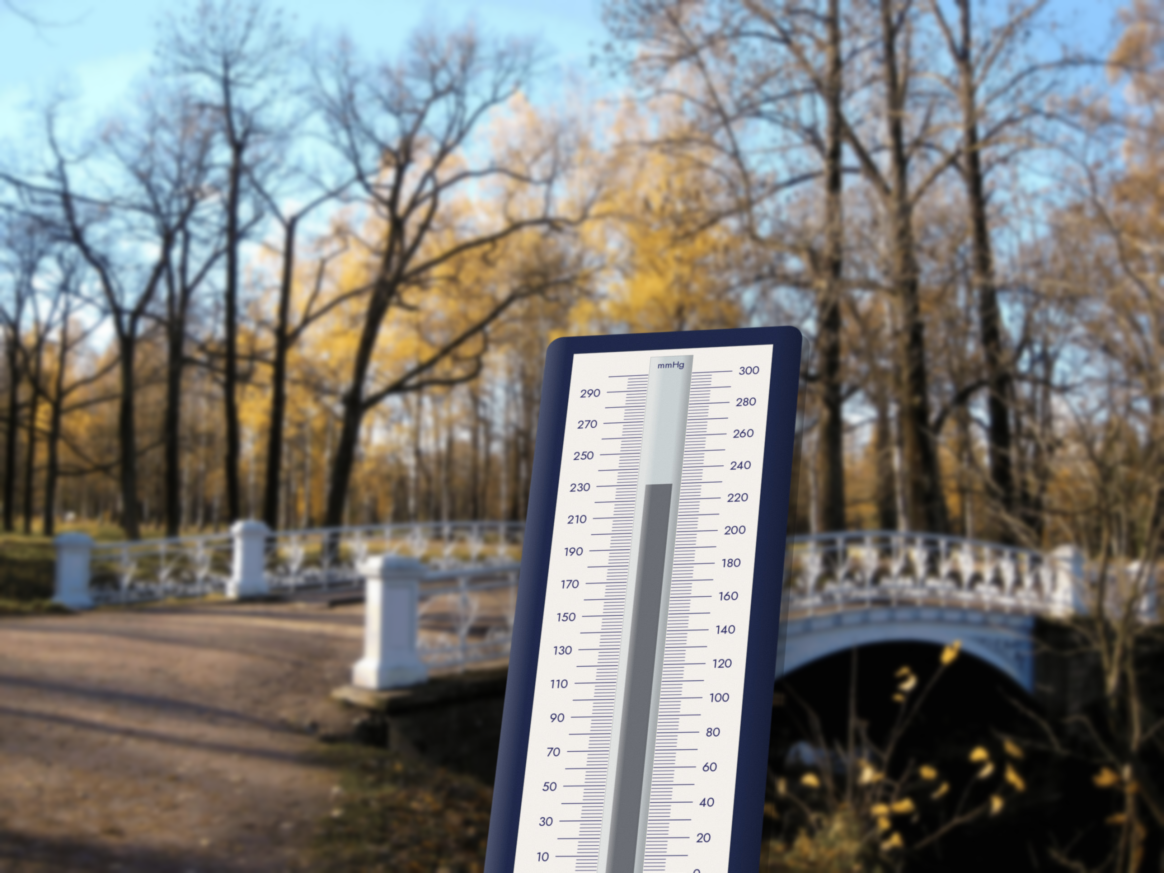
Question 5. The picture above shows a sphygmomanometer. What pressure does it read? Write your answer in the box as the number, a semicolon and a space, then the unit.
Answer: 230; mmHg
